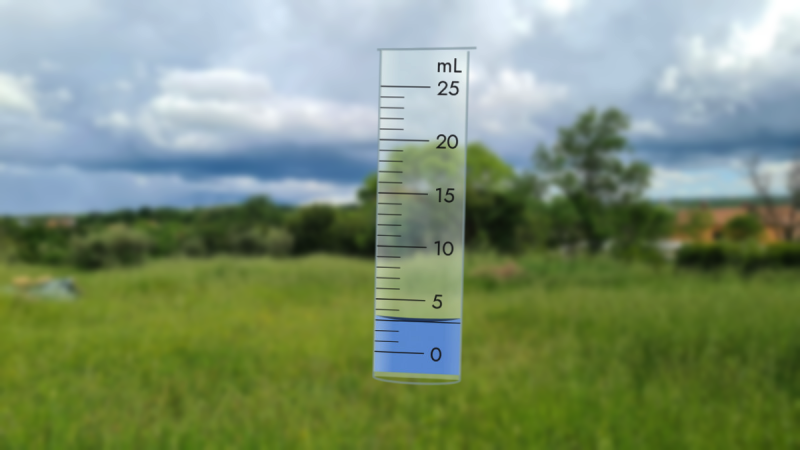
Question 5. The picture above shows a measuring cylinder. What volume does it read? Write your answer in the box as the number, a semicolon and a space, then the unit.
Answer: 3; mL
